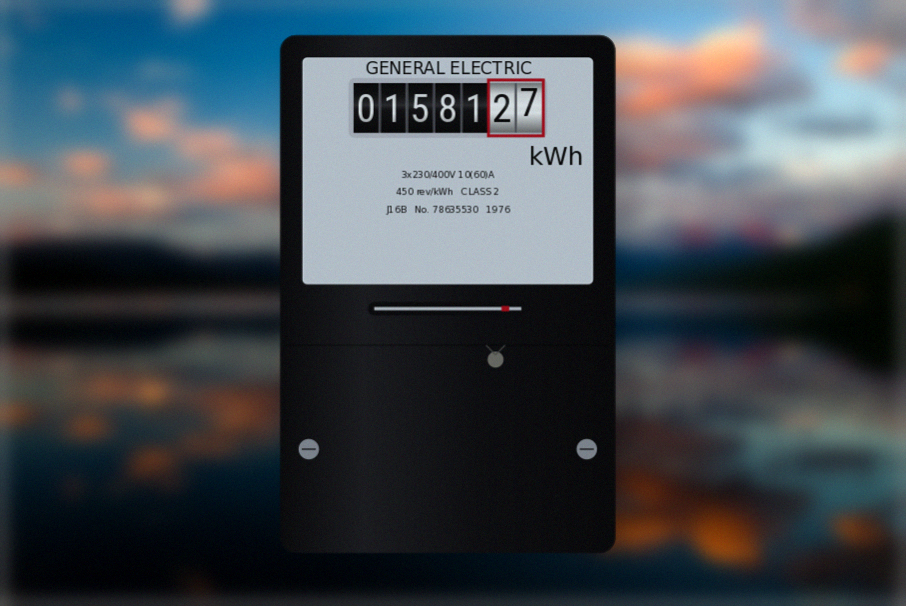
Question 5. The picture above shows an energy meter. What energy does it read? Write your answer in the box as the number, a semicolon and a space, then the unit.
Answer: 1581.27; kWh
